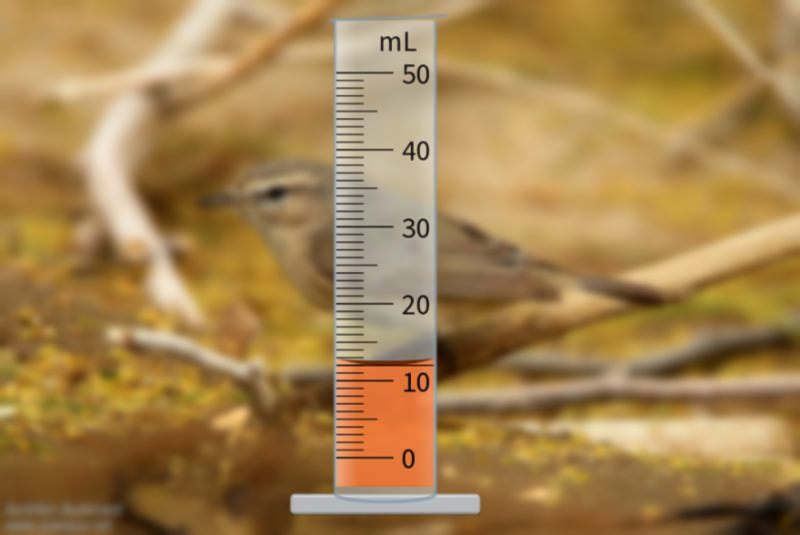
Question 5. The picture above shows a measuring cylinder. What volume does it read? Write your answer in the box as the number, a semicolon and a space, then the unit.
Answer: 12; mL
